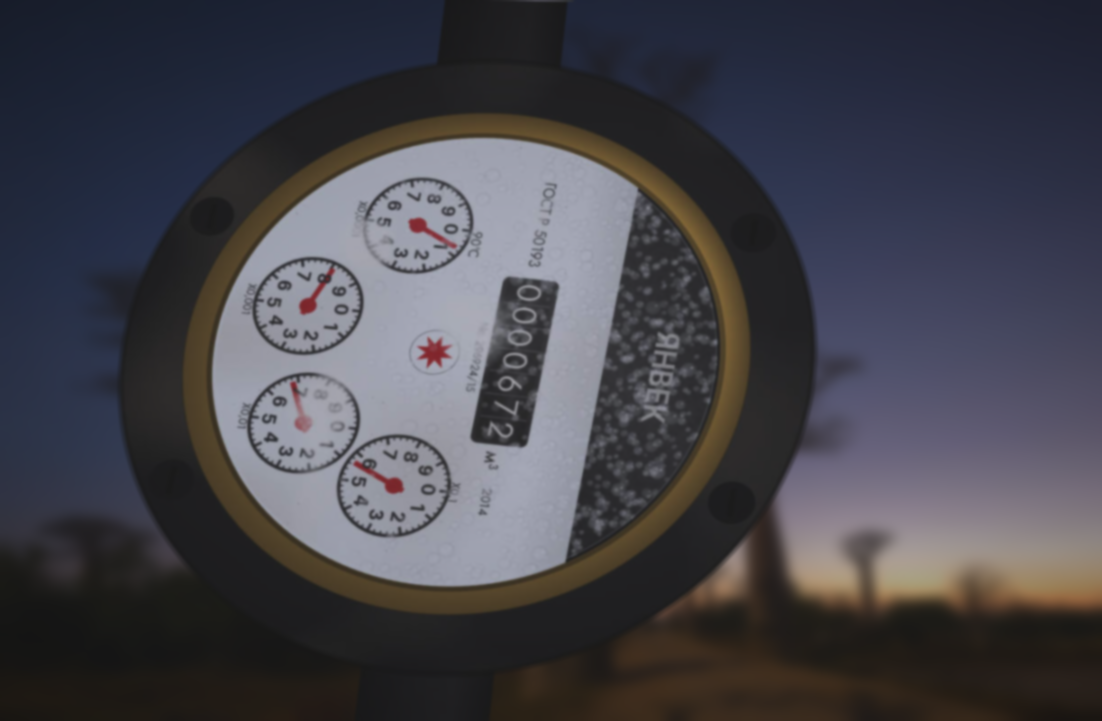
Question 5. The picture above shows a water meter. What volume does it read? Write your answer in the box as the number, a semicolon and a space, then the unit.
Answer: 672.5680; m³
